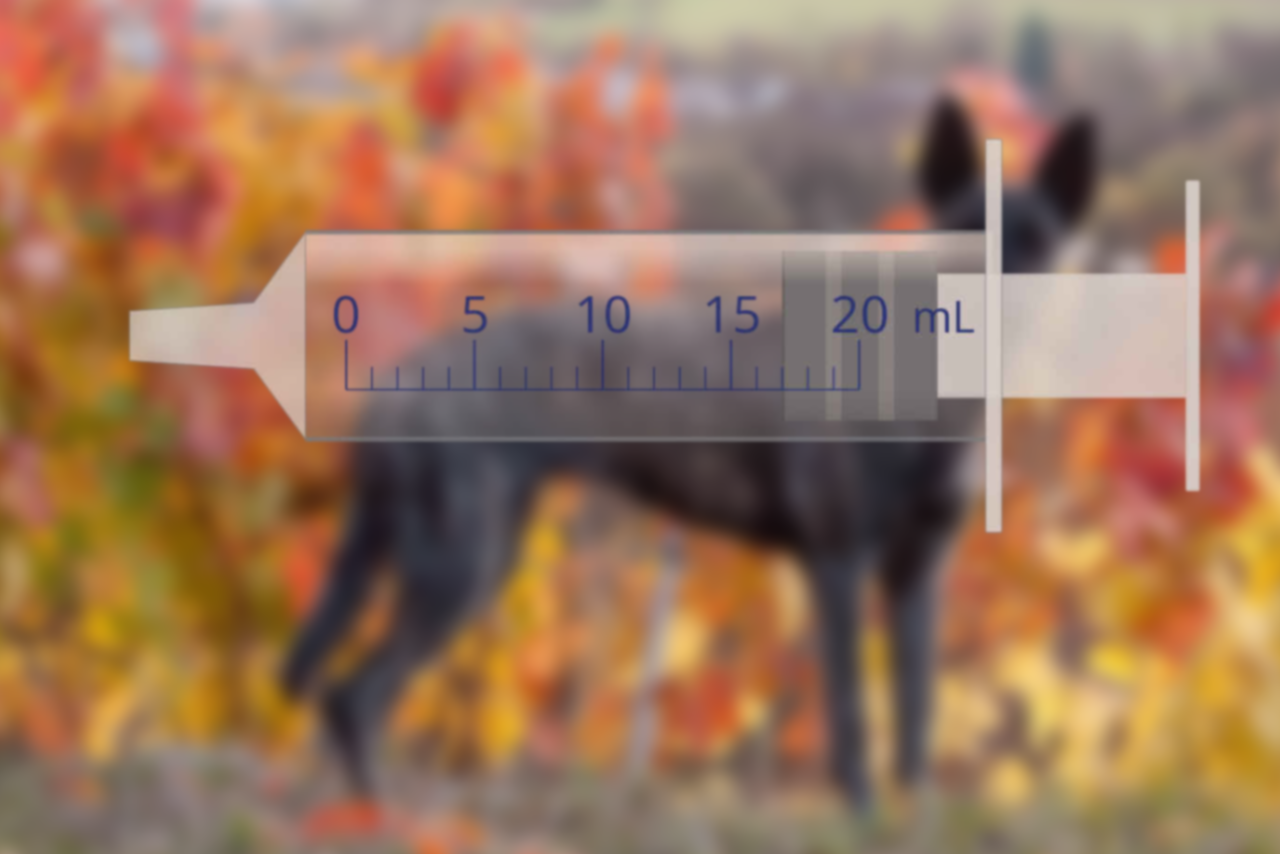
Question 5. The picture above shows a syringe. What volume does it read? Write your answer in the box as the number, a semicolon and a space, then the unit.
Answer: 17; mL
